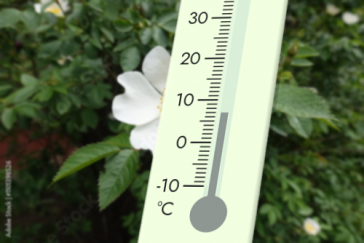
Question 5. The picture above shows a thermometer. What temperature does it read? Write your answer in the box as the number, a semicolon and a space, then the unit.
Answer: 7; °C
